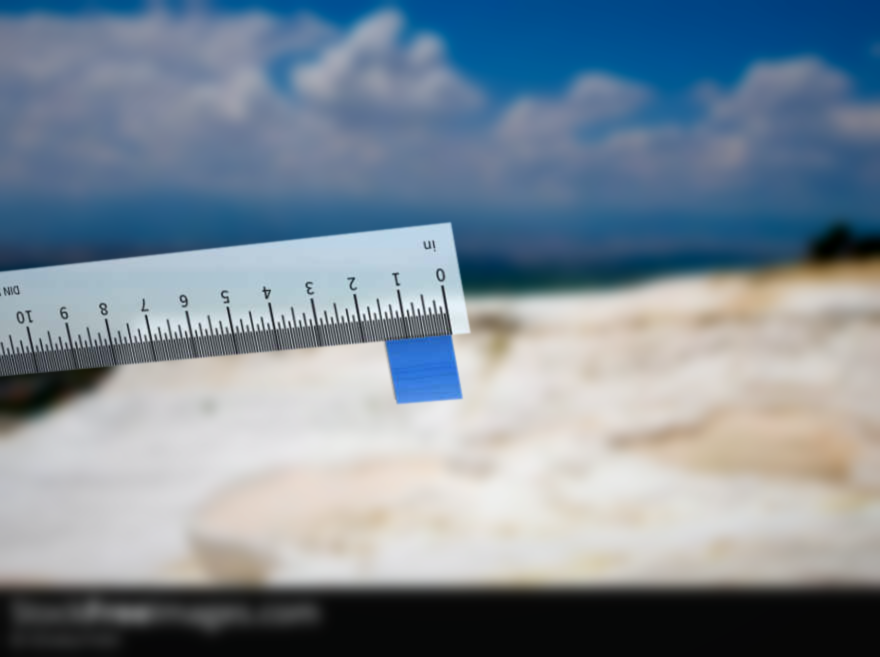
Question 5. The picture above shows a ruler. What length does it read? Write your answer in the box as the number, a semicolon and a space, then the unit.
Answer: 1.5; in
